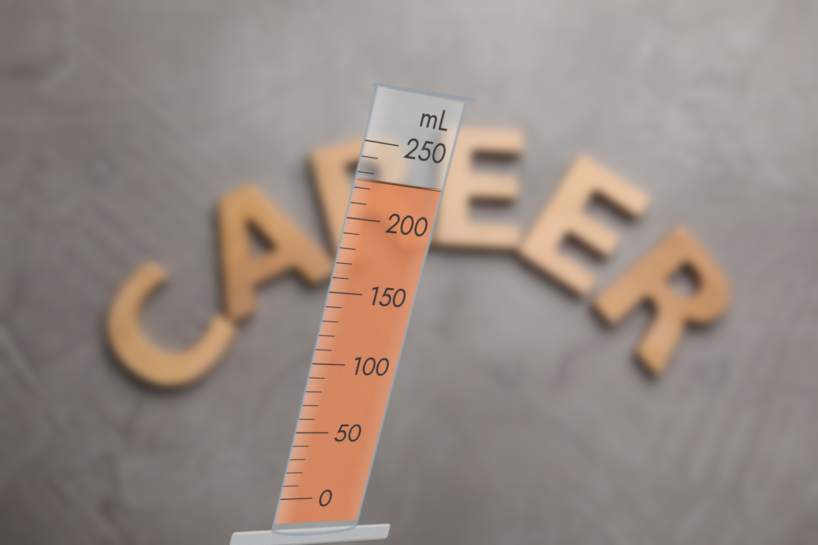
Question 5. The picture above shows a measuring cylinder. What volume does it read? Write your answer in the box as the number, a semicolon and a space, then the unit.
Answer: 225; mL
